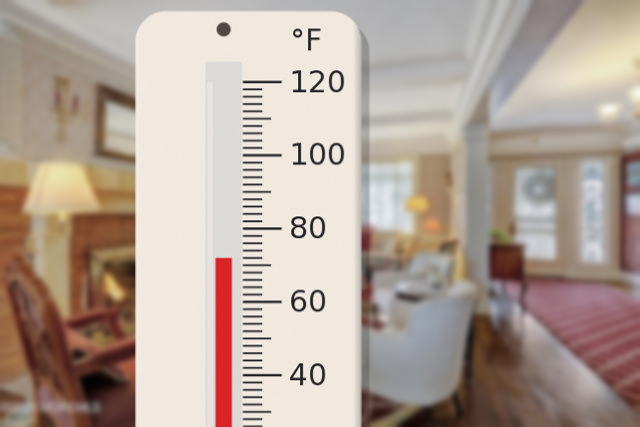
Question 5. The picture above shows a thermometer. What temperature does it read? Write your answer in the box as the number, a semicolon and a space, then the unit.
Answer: 72; °F
